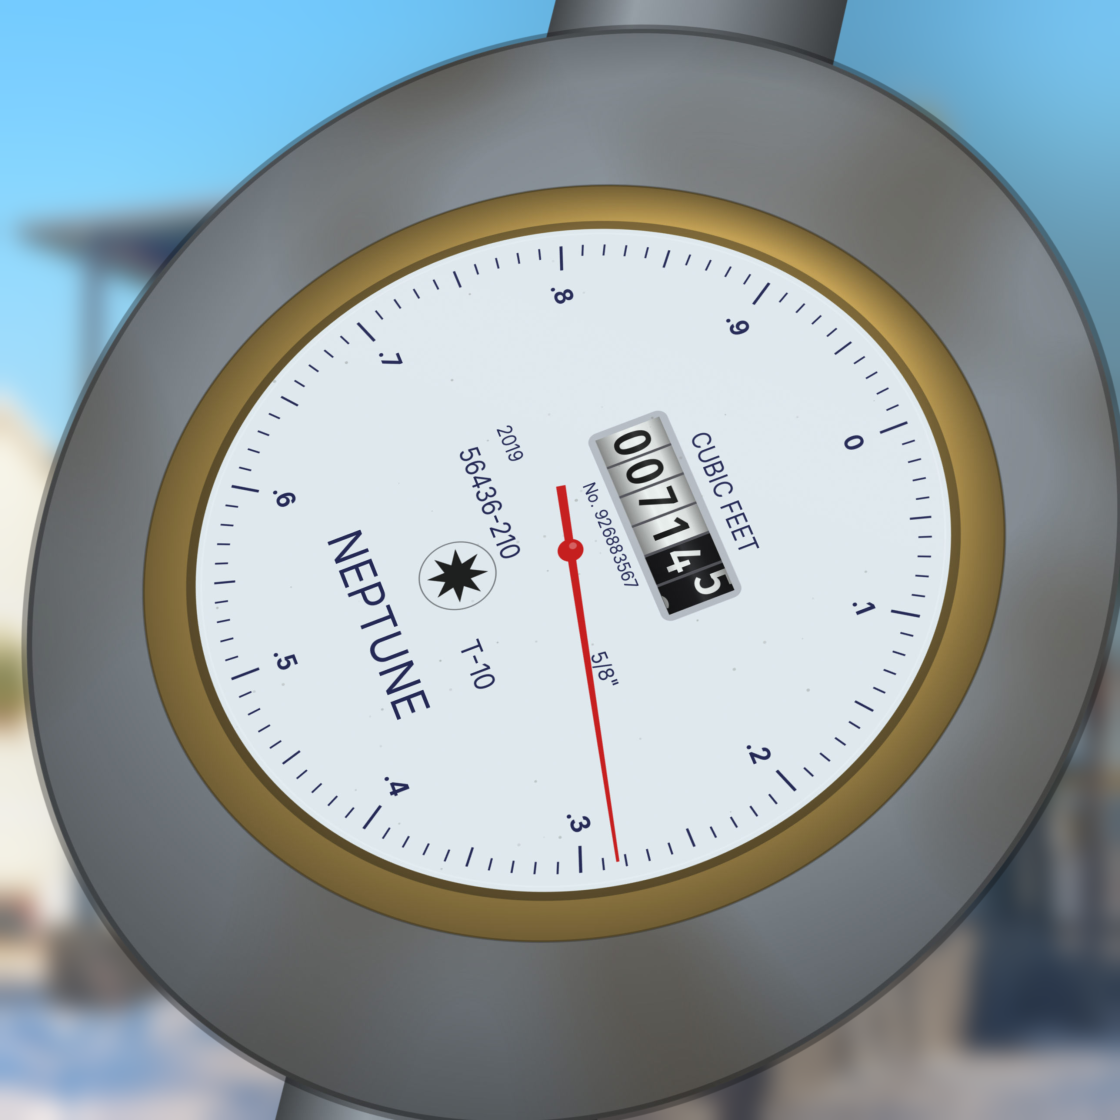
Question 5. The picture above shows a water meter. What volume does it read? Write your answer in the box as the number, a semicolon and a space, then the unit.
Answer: 7145.28; ft³
